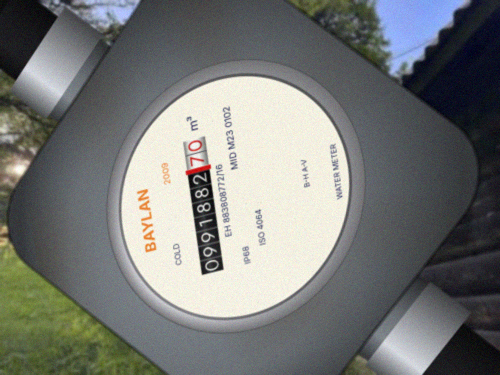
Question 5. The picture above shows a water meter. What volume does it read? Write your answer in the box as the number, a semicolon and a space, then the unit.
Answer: 991882.70; m³
